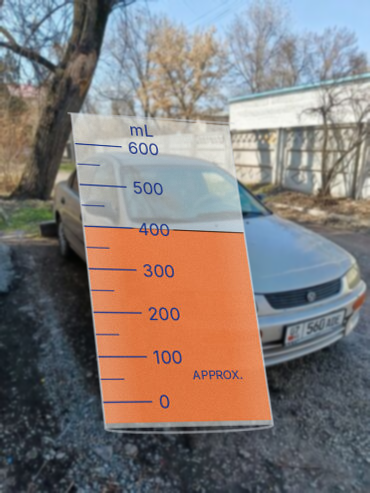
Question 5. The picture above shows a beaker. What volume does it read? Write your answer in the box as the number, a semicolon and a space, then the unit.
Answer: 400; mL
